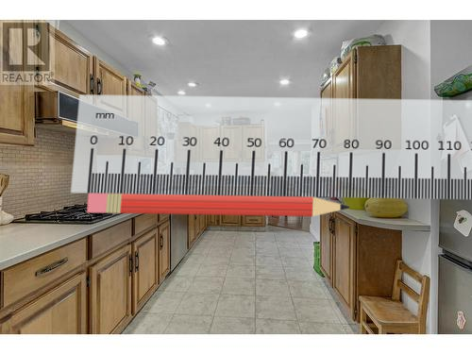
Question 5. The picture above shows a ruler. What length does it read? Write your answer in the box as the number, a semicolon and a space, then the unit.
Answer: 80; mm
